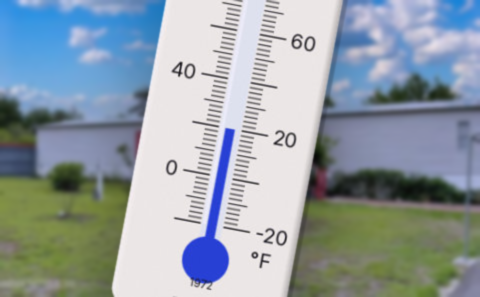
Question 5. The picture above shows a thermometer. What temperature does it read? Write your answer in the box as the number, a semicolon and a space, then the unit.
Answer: 20; °F
